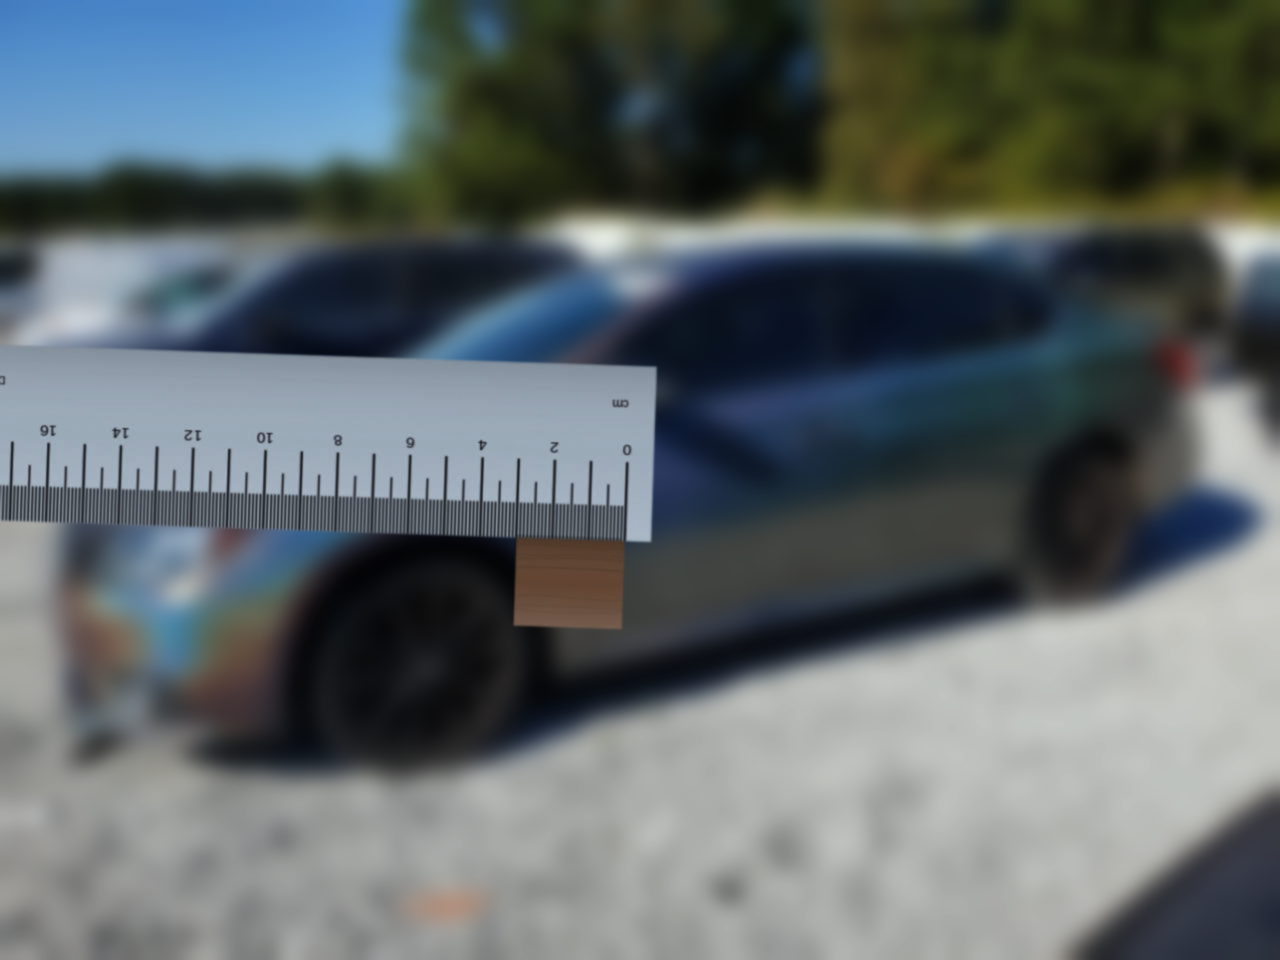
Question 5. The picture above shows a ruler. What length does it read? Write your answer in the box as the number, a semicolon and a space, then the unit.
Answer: 3; cm
